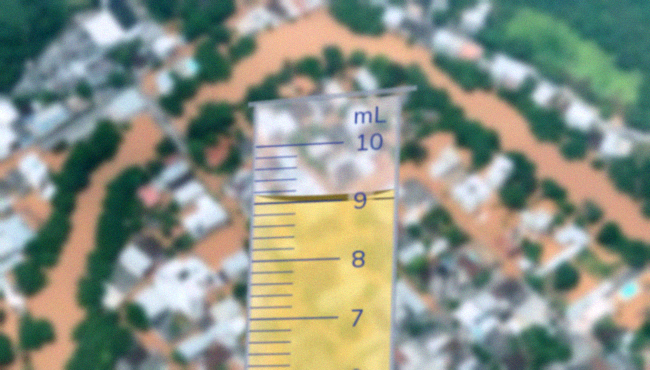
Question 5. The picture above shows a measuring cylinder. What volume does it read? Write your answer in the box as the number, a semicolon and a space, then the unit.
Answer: 9; mL
